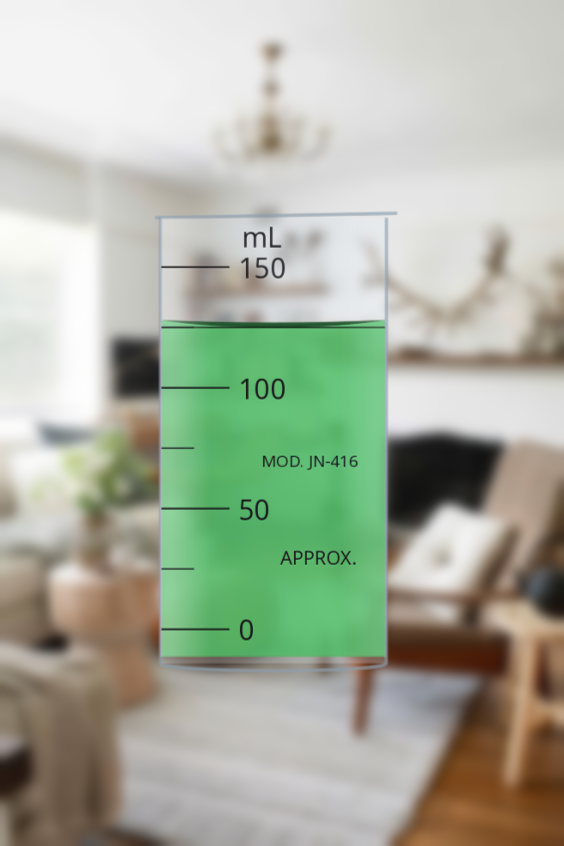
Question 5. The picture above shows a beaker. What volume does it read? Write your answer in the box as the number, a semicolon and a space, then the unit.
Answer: 125; mL
